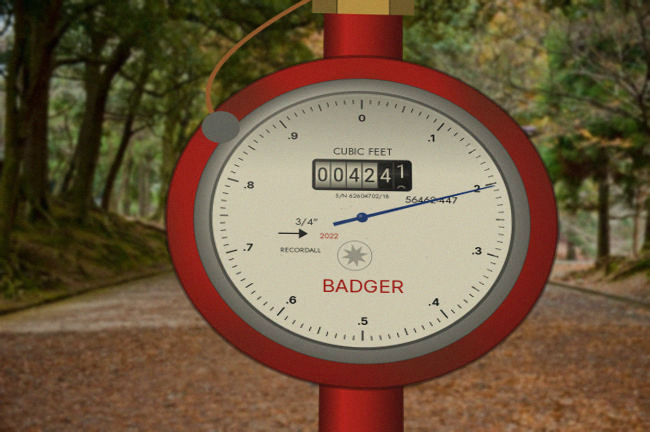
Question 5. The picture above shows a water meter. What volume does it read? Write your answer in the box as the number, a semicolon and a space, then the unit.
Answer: 4241.20; ft³
